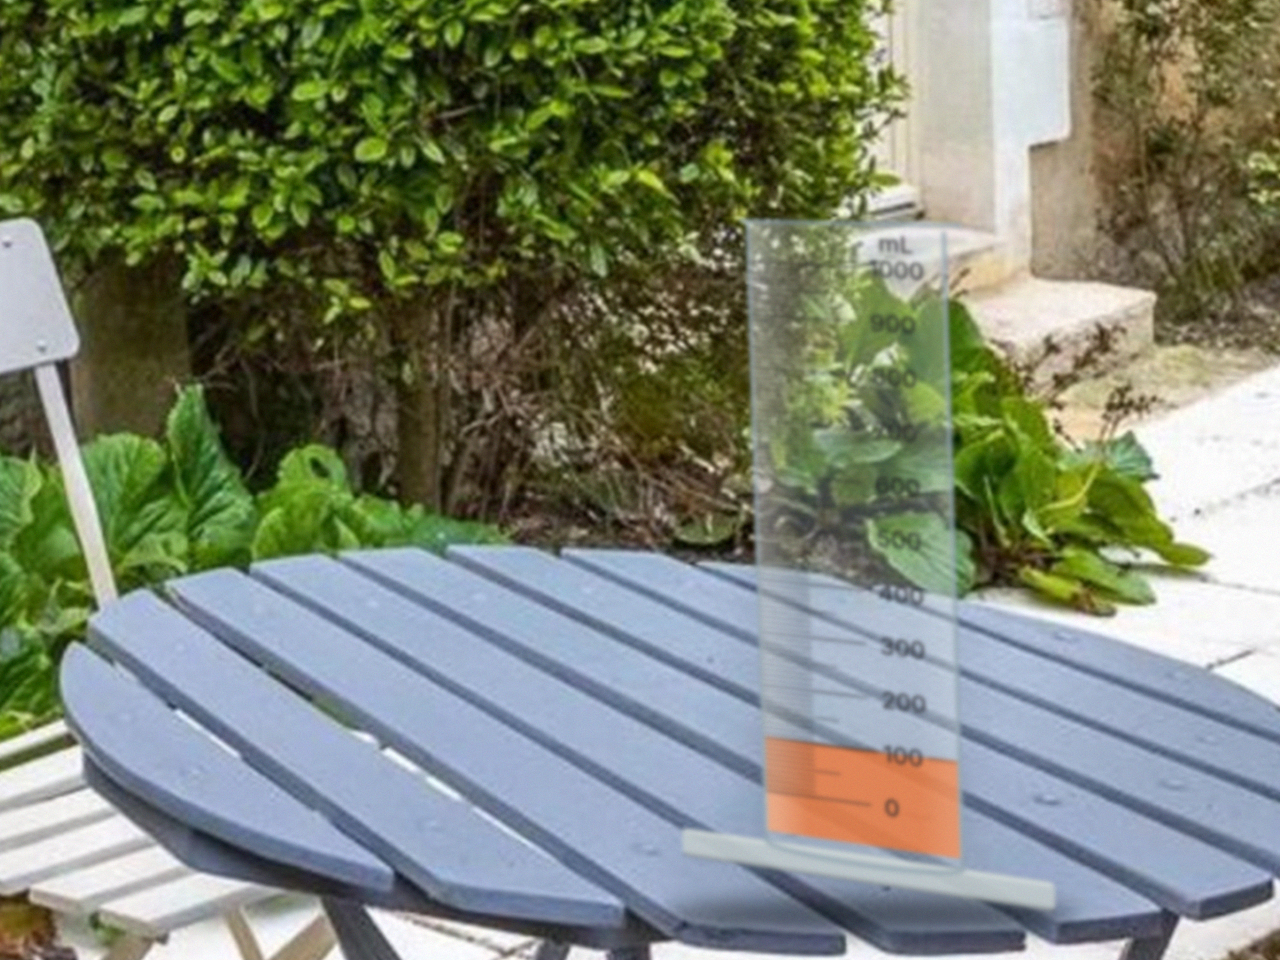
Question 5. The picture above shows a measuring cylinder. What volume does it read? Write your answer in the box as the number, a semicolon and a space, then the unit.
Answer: 100; mL
